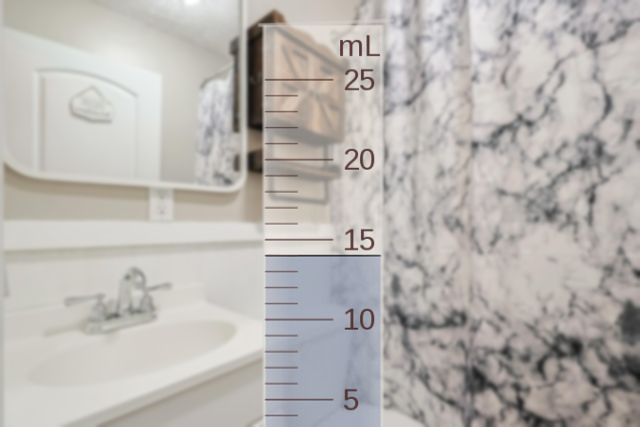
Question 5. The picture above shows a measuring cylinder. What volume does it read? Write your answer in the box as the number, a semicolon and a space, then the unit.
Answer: 14; mL
